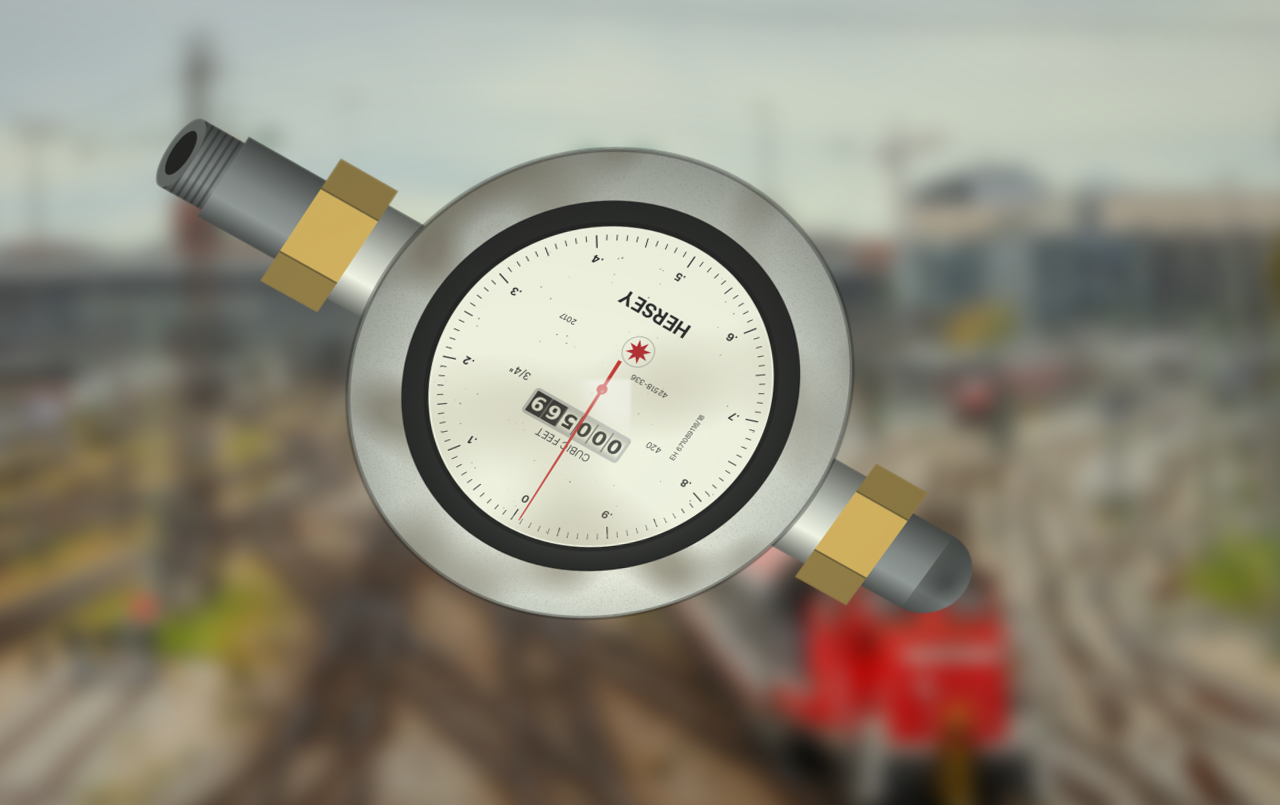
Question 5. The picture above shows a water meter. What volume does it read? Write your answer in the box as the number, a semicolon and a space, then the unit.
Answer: 568.99; ft³
